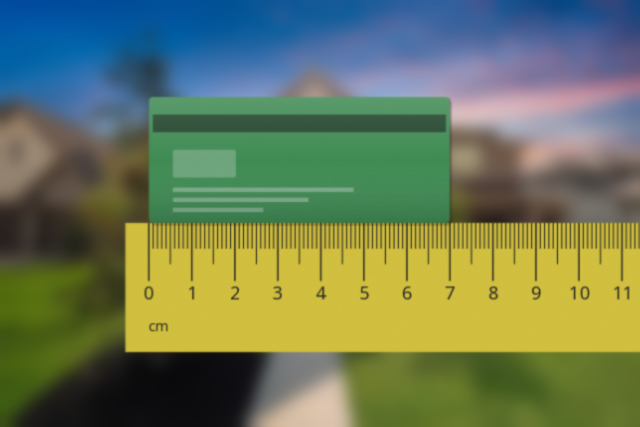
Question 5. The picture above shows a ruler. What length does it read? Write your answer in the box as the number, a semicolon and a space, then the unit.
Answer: 7; cm
